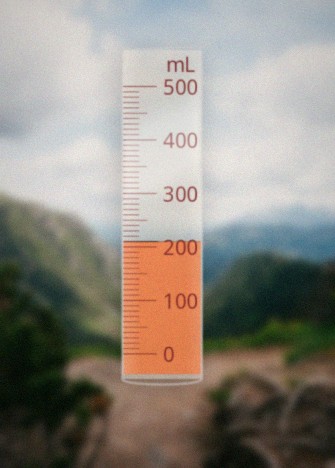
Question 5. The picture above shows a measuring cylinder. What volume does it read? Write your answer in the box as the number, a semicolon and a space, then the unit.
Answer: 210; mL
